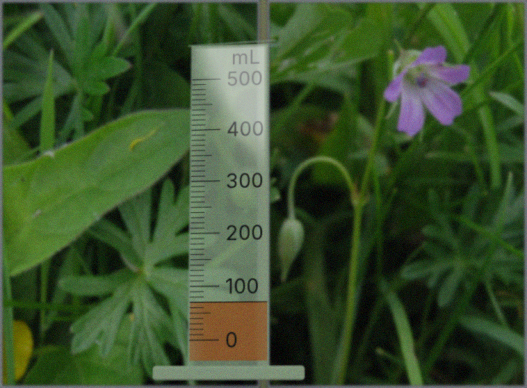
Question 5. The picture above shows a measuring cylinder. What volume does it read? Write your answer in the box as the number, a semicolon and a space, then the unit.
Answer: 70; mL
